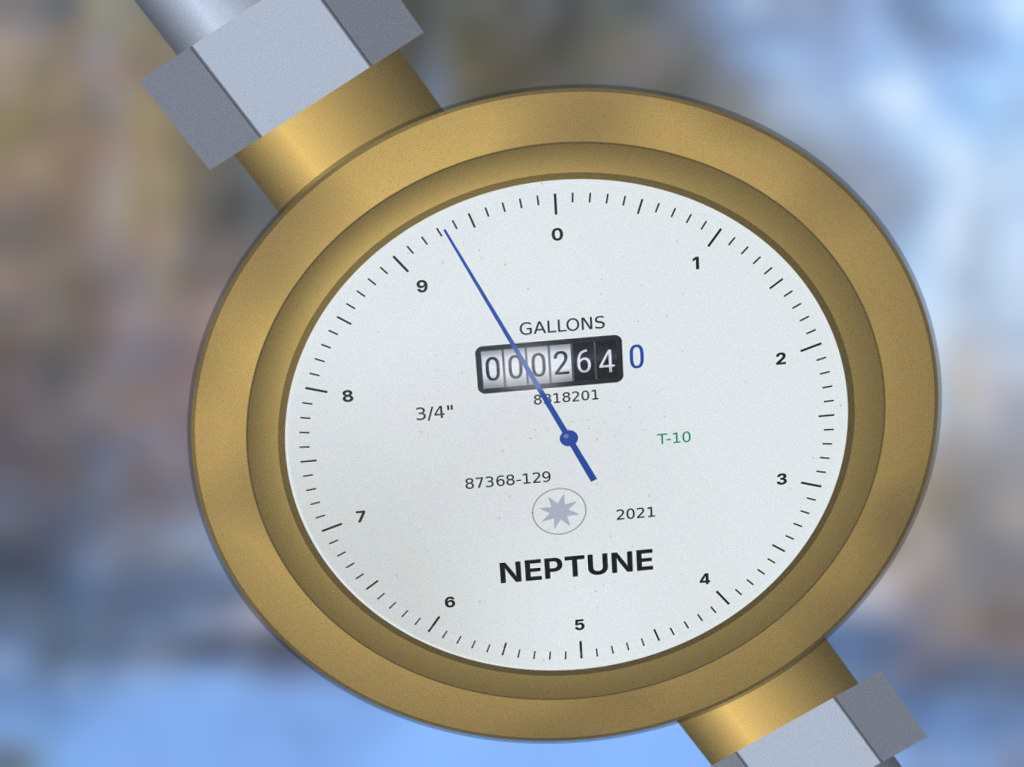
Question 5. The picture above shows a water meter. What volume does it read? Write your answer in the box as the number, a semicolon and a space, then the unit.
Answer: 2639.3; gal
